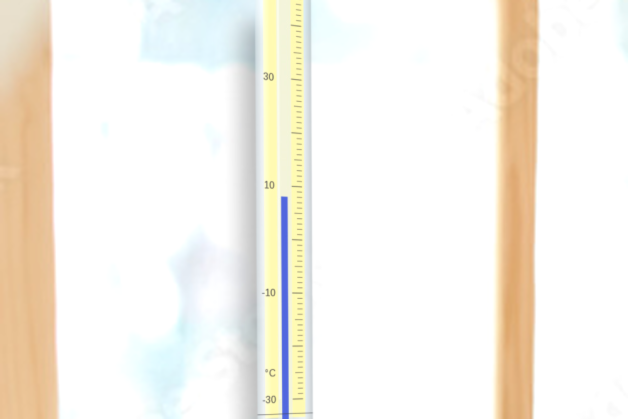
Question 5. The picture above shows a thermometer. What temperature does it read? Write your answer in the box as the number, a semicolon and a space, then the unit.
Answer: 8; °C
